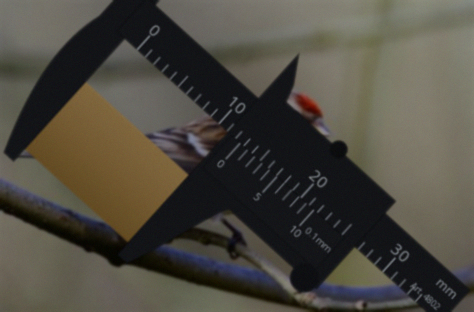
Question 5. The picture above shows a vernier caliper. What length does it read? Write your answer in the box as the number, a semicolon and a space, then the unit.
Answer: 12.6; mm
